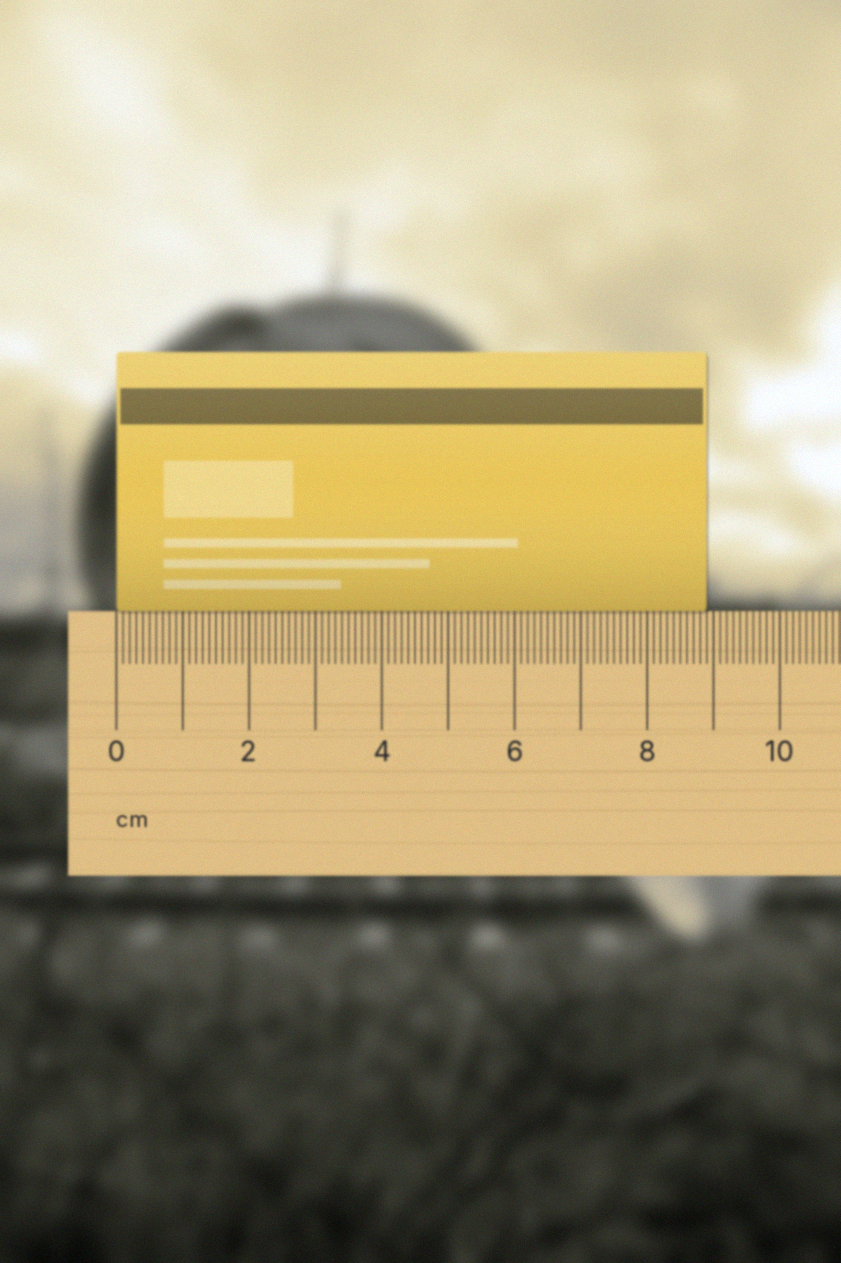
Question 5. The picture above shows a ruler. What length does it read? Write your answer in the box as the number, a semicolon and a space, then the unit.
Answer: 8.9; cm
